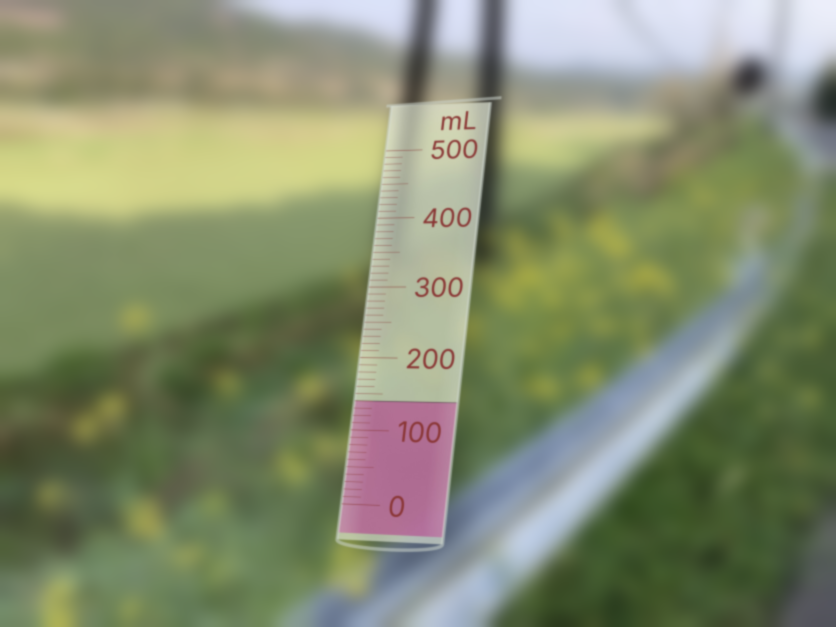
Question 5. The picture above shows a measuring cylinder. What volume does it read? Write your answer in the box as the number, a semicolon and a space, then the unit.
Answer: 140; mL
